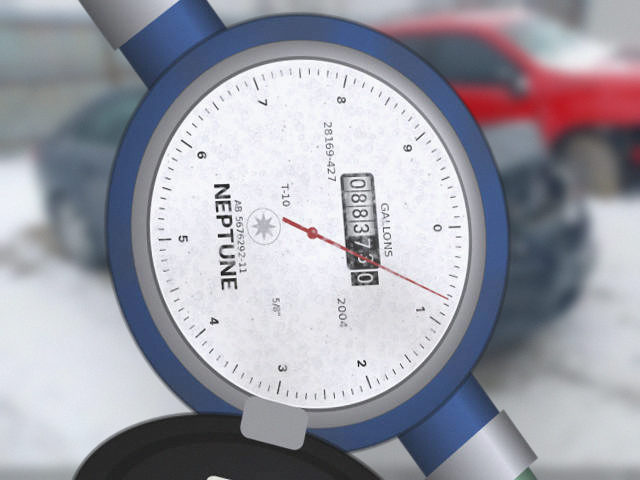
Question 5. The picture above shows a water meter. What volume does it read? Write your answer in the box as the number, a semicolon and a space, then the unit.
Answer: 883730.7; gal
